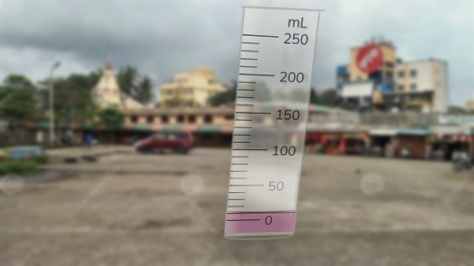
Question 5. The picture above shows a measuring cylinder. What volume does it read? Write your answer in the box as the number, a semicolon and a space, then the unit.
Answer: 10; mL
